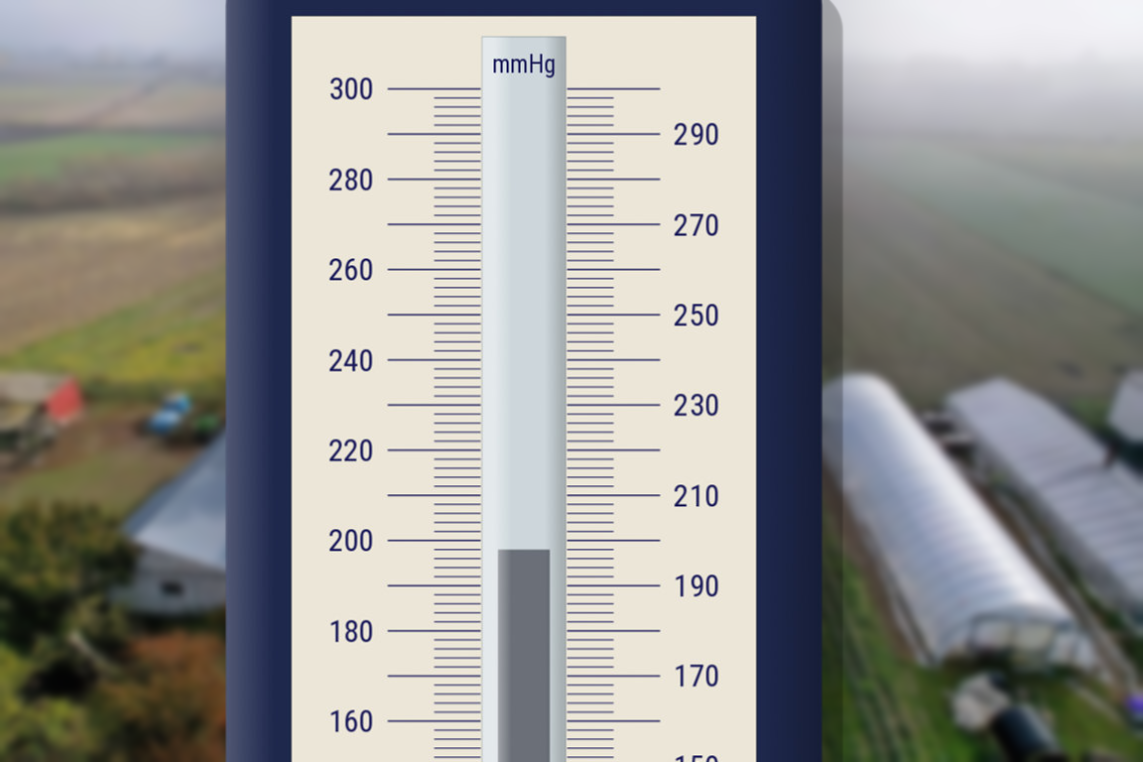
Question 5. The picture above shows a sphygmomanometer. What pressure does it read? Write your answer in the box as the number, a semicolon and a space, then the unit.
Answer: 198; mmHg
